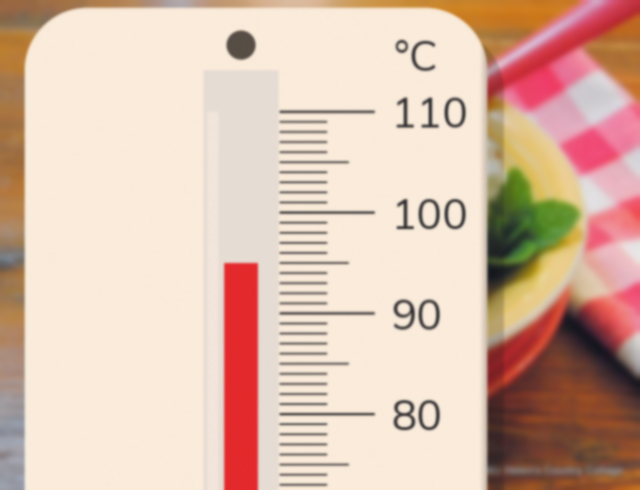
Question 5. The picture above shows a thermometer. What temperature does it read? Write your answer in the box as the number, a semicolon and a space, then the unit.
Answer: 95; °C
